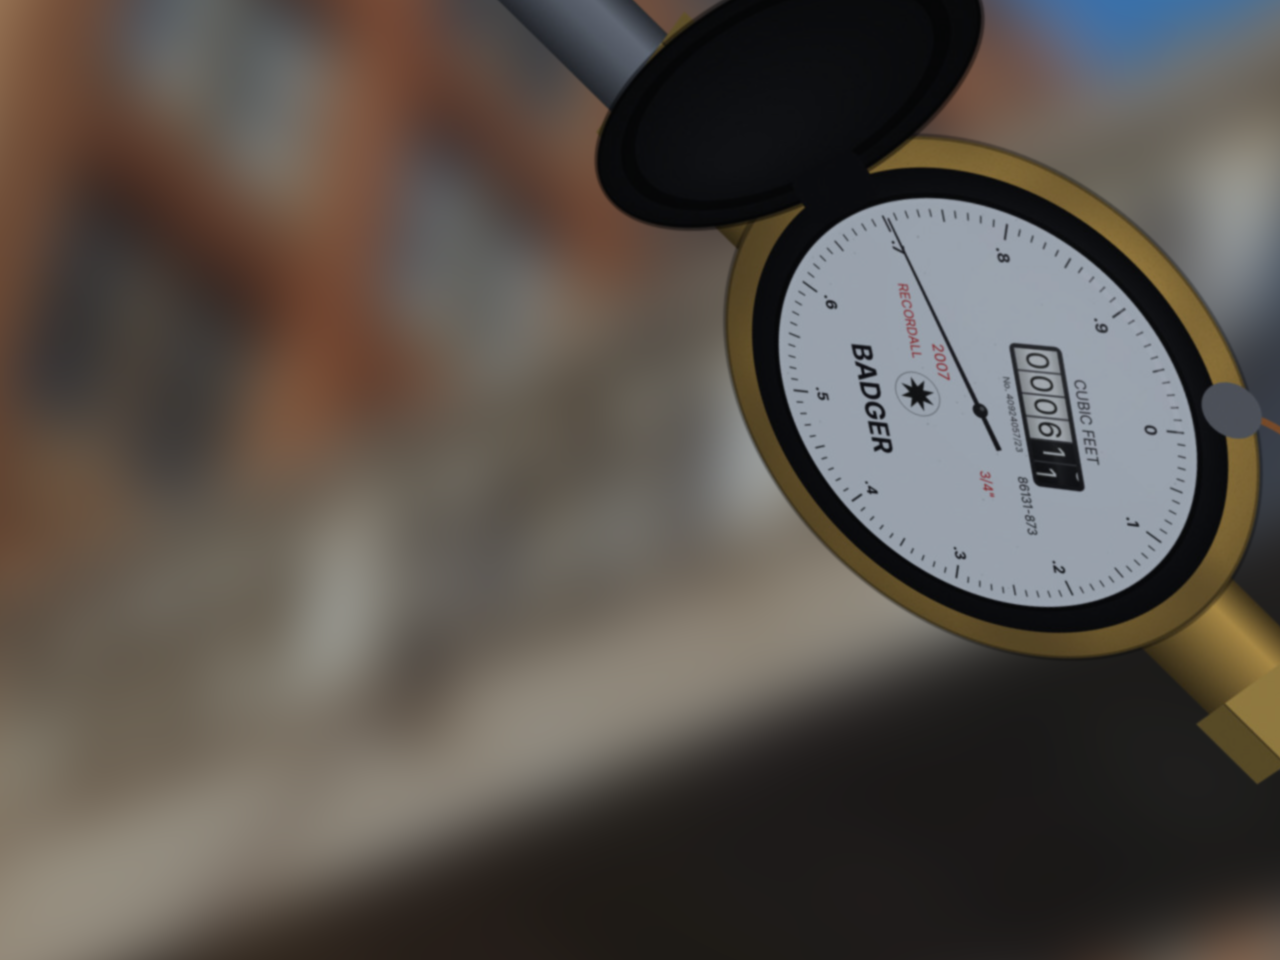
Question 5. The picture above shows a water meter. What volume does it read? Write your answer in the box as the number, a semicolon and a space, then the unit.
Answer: 610.70; ft³
